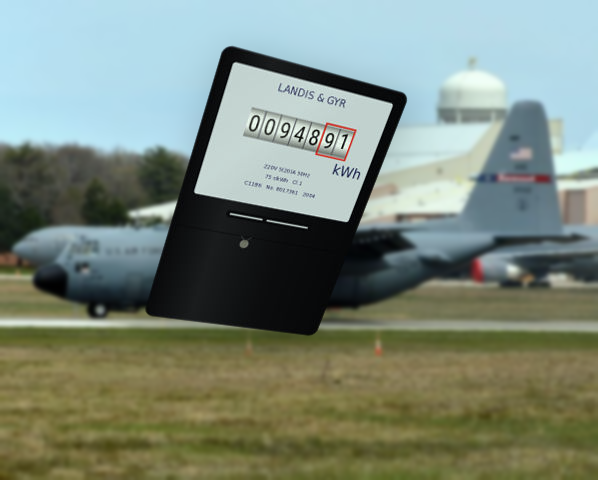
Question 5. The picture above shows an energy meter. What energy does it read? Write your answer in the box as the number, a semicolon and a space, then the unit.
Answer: 948.91; kWh
